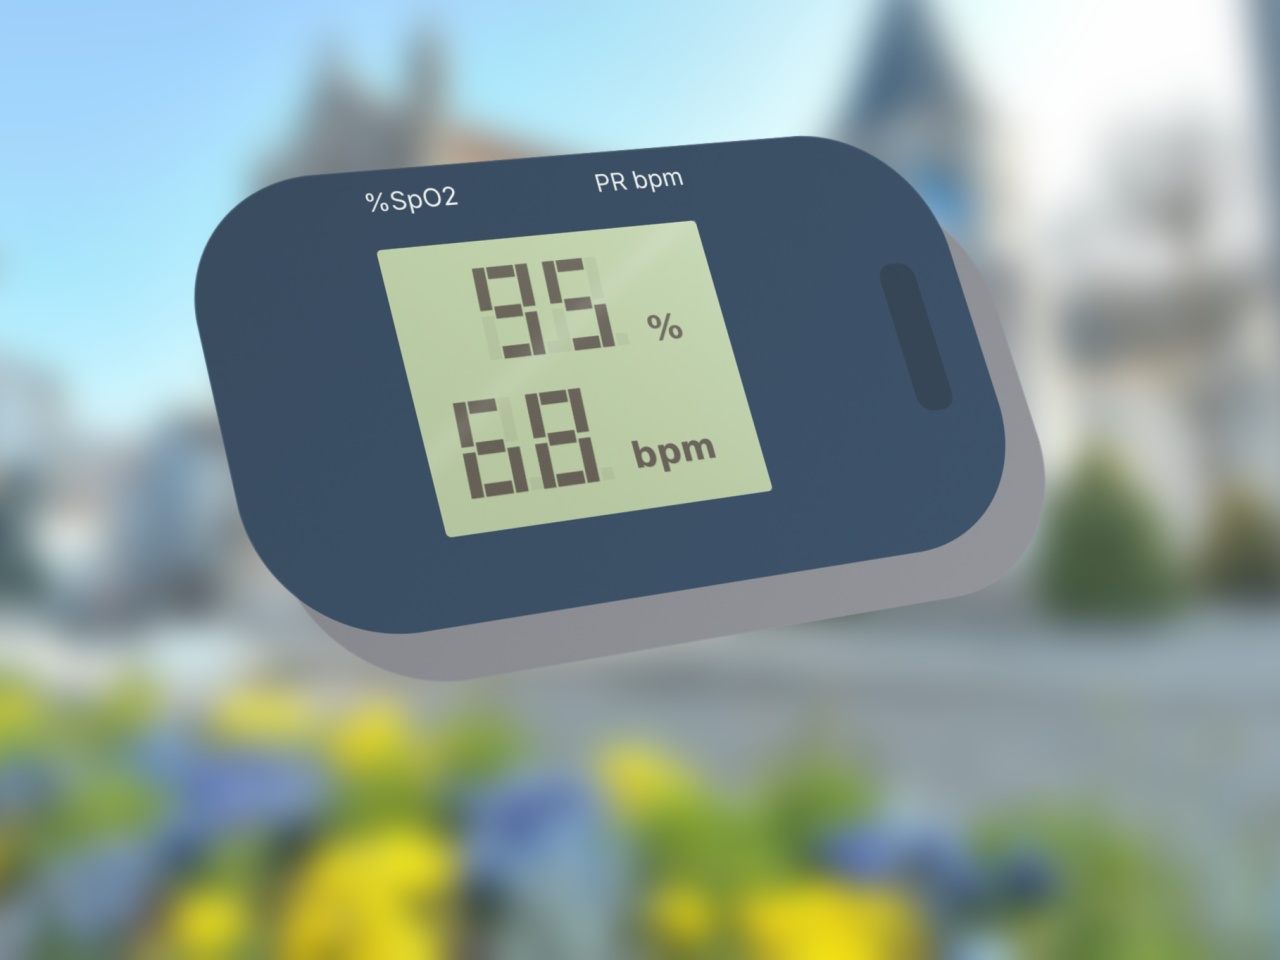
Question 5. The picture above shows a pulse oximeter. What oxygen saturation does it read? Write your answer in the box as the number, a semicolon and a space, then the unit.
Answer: 95; %
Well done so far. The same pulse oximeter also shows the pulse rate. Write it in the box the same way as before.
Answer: 68; bpm
